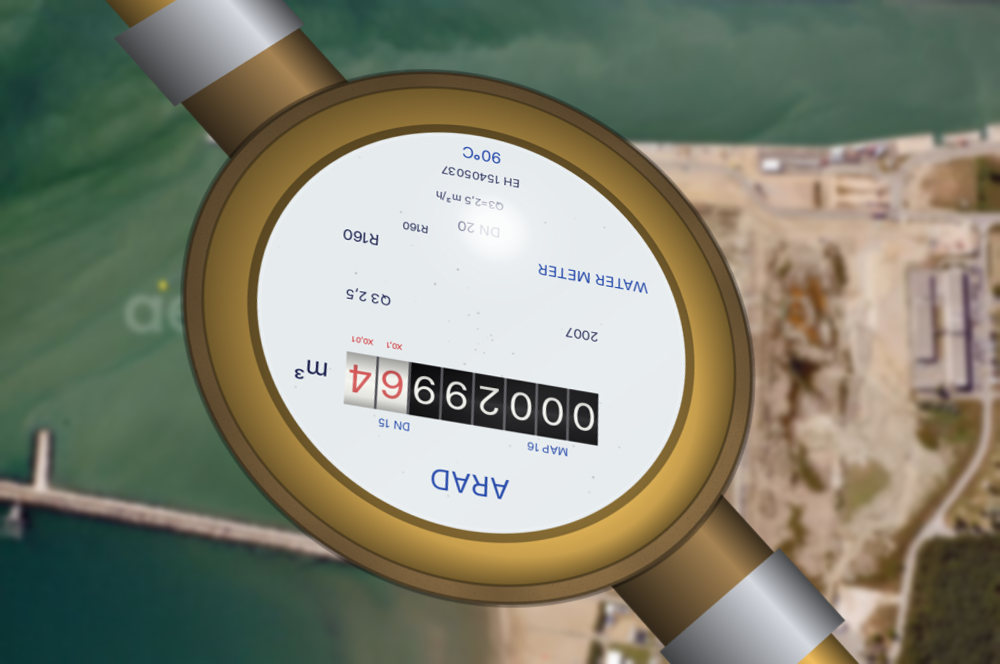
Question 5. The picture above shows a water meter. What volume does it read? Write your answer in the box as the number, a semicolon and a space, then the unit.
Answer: 299.64; m³
